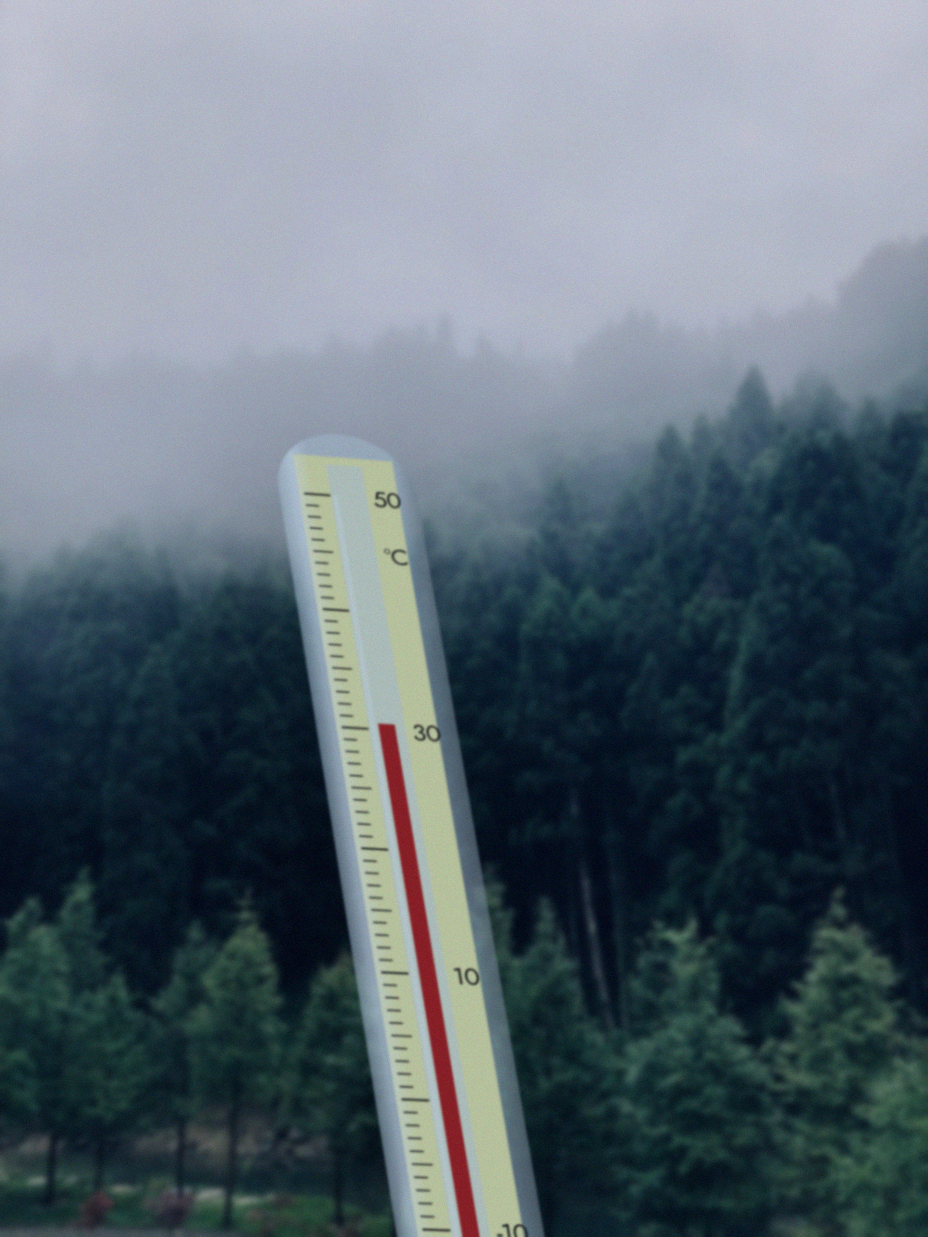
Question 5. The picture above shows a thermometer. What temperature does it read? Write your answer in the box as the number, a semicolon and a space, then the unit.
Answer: 30.5; °C
